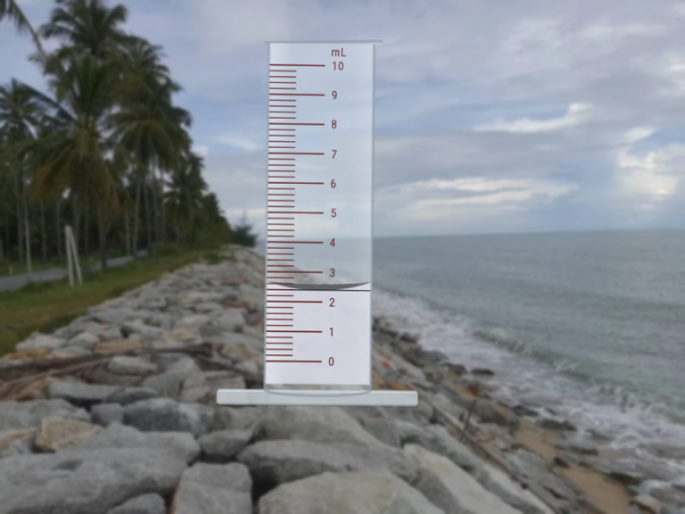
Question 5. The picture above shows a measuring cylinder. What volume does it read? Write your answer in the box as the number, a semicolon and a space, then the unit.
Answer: 2.4; mL
